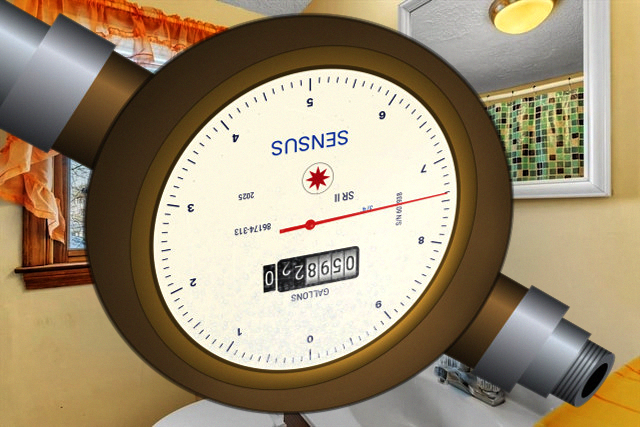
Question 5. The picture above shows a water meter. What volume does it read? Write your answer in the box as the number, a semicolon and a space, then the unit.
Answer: 598217.4; gal
